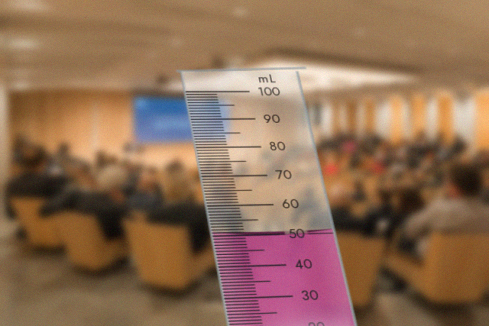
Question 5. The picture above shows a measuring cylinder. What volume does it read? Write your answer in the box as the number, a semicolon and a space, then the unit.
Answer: 50; mL
